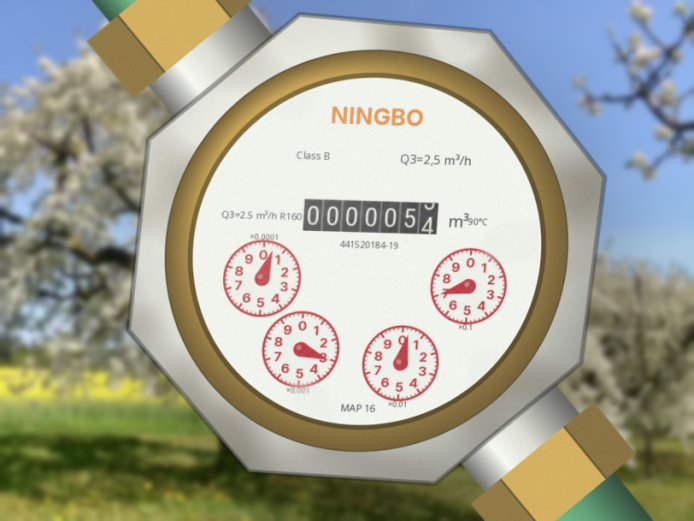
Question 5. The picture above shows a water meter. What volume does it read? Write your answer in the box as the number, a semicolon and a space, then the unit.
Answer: 53.7030; m³
